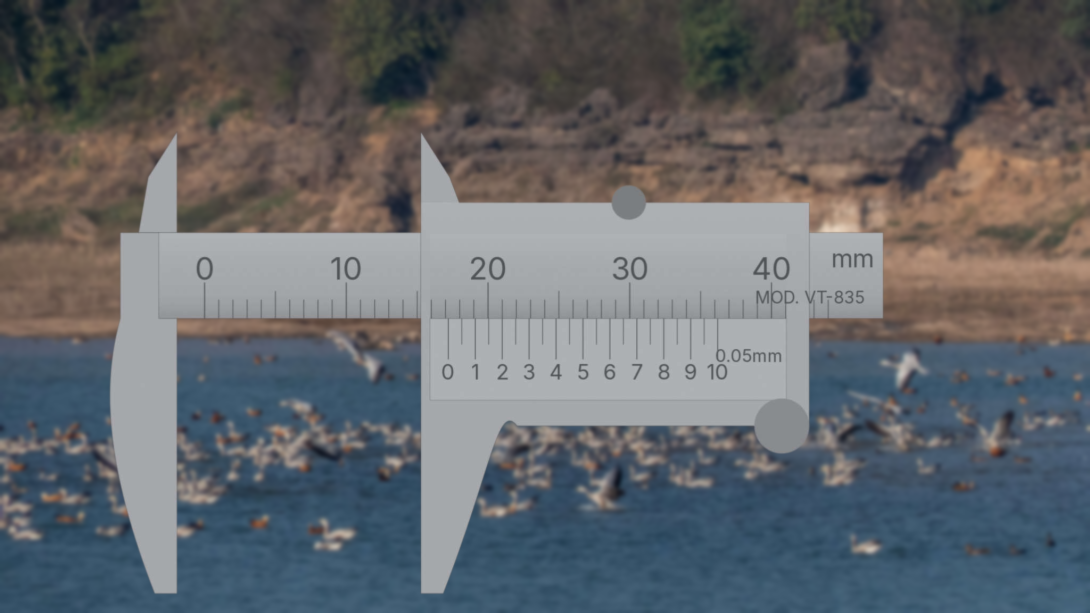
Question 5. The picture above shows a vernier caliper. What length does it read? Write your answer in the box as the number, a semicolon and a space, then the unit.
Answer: 17.2; mm
